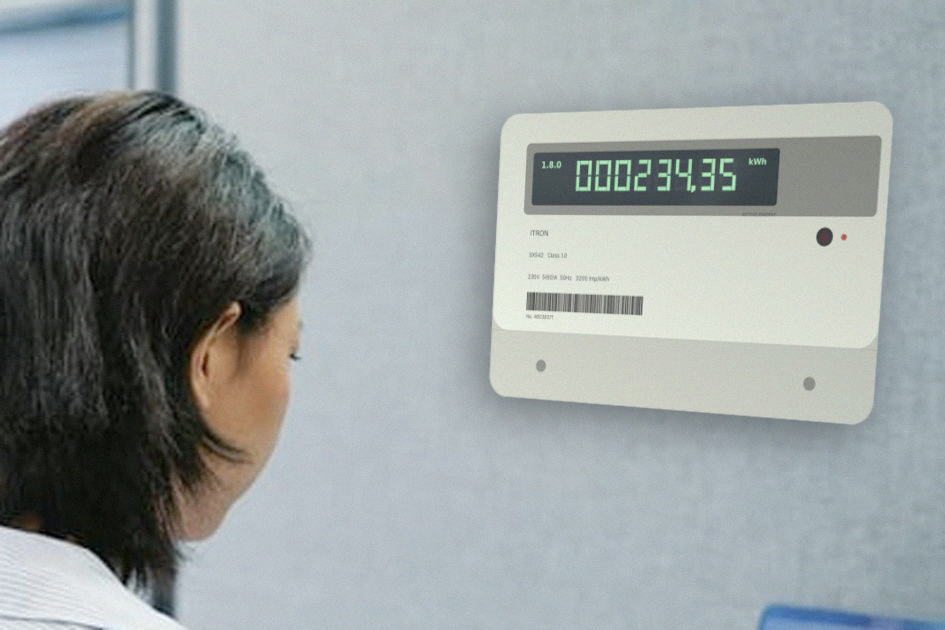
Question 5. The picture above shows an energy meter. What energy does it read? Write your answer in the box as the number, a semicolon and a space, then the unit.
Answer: 234.35; kWh
